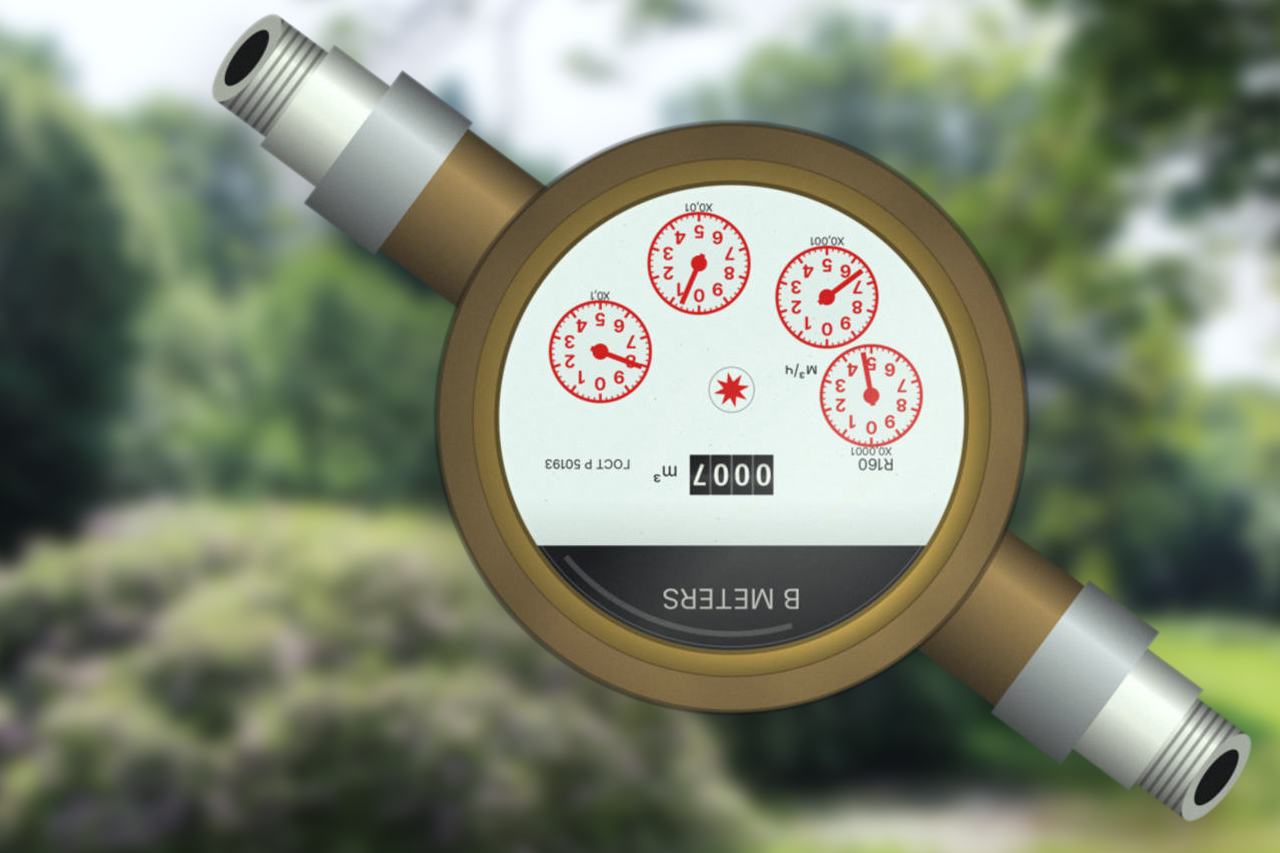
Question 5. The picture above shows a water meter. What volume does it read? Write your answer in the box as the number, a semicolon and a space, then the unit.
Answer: 7.8064; m³
